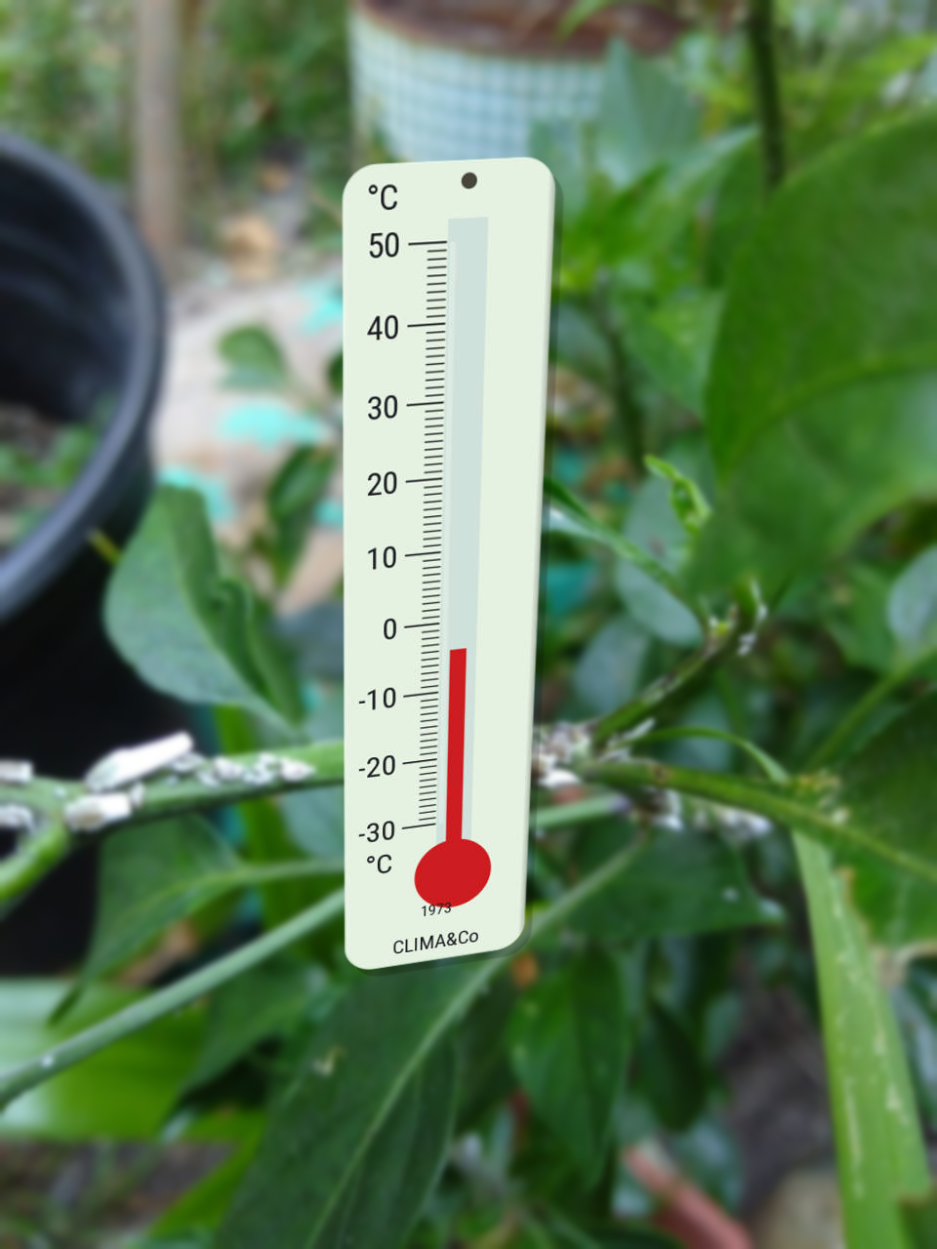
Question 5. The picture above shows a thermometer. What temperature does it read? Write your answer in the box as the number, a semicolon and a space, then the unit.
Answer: -4; °C
